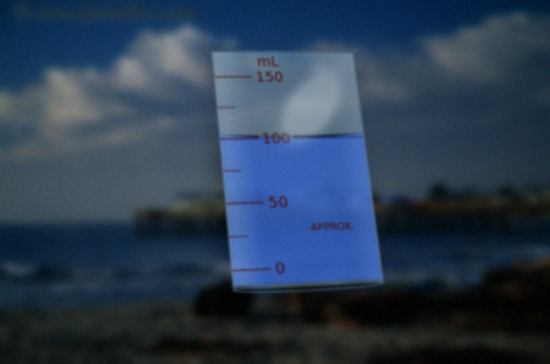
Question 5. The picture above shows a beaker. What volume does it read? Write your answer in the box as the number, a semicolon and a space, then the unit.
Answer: 100; mL
